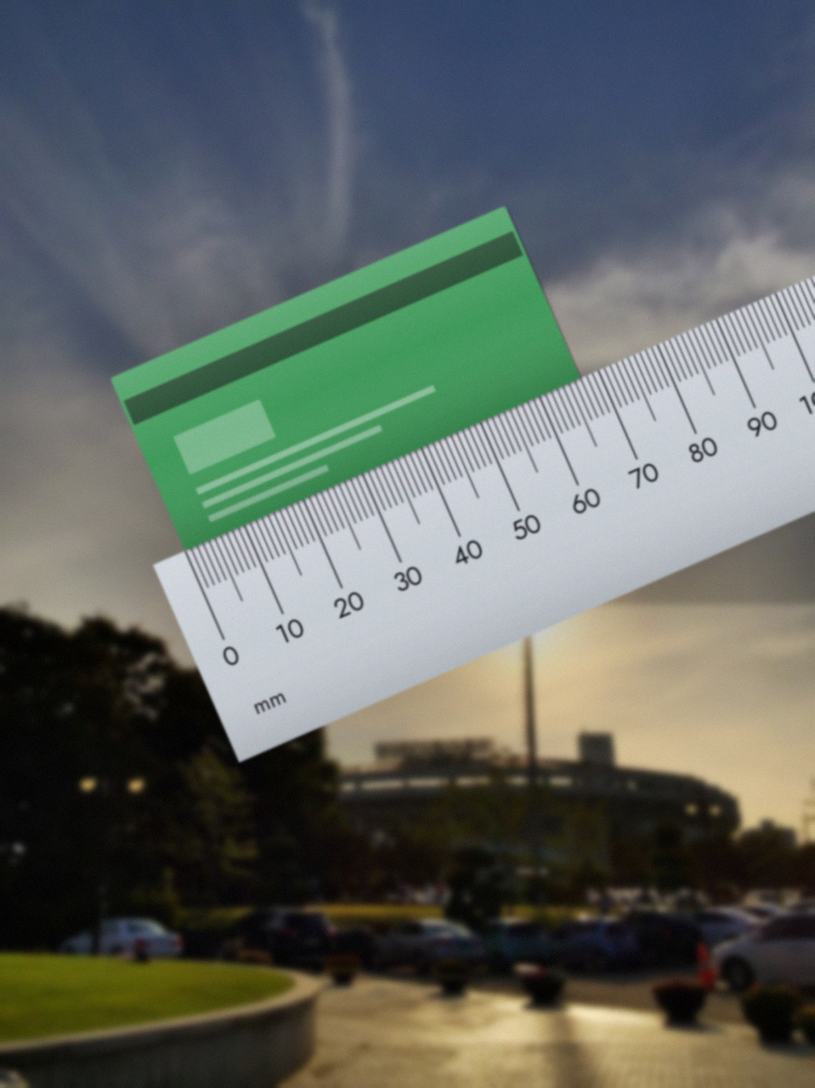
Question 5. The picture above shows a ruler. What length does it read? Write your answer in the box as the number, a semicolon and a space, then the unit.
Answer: 67; mm
